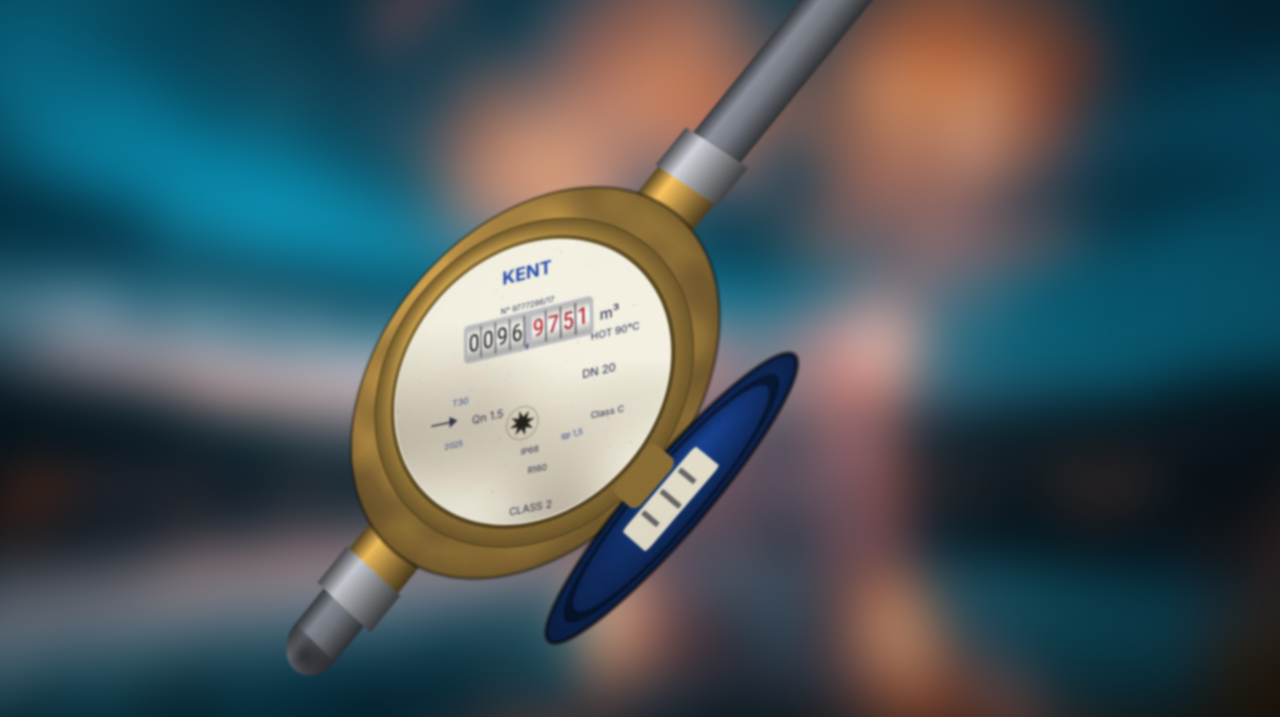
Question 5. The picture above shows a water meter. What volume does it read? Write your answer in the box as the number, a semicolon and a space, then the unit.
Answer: 96.9751; m³
